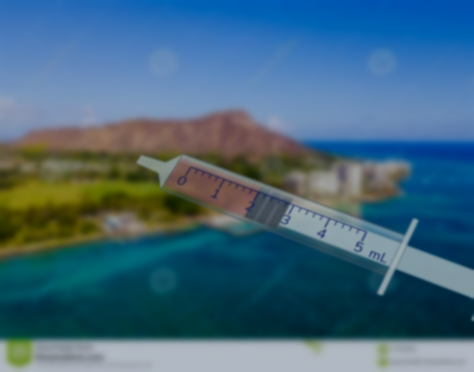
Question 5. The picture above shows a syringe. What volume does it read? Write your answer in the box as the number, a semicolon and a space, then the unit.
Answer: 2; mL
